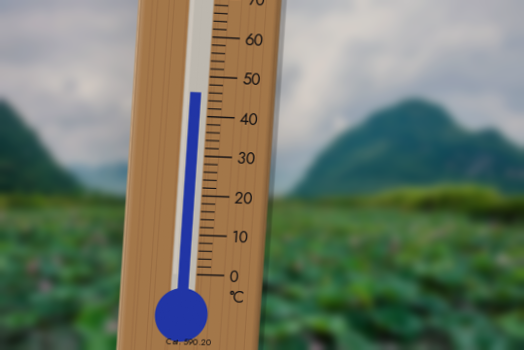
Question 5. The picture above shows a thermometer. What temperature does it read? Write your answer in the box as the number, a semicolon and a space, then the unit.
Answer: 46; °C
